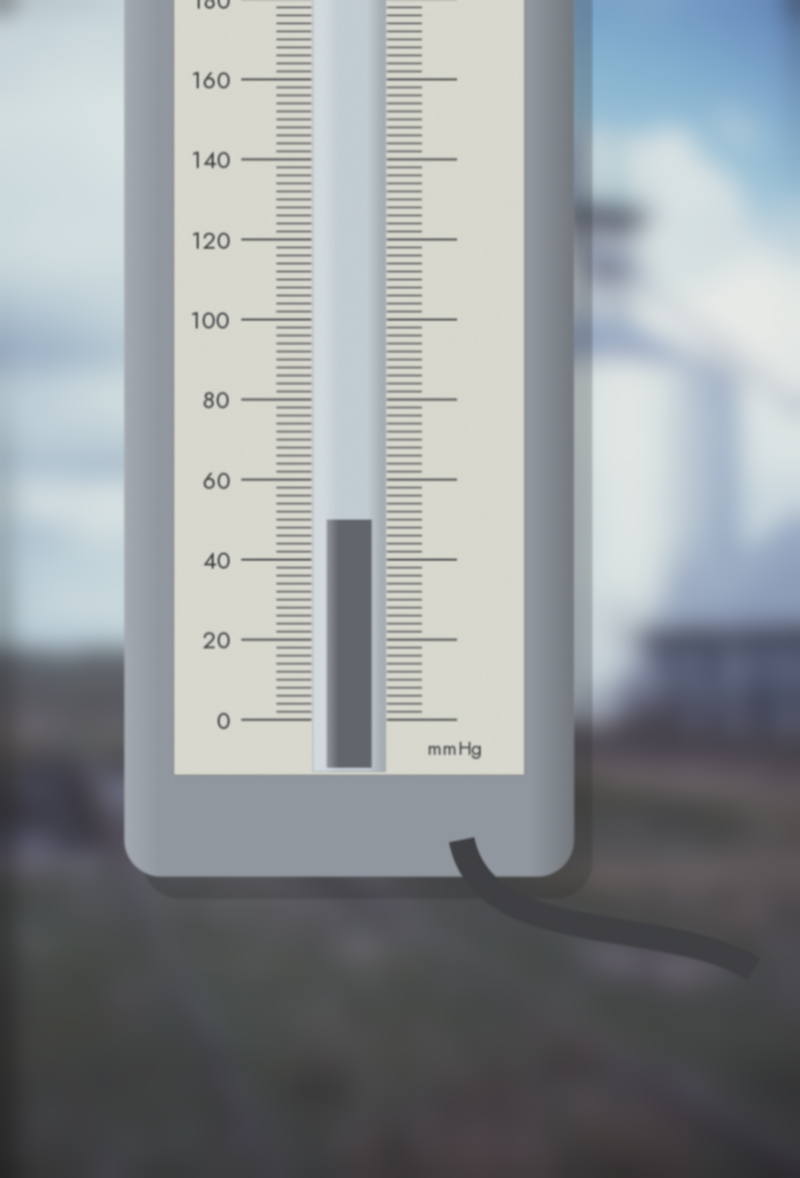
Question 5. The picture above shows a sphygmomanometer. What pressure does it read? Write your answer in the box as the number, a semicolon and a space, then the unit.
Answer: 50; mmHg
